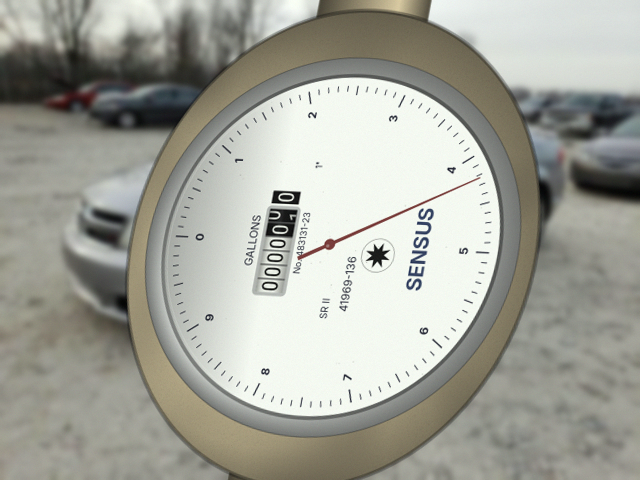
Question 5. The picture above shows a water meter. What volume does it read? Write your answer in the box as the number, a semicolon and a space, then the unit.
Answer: 4.2; gal
